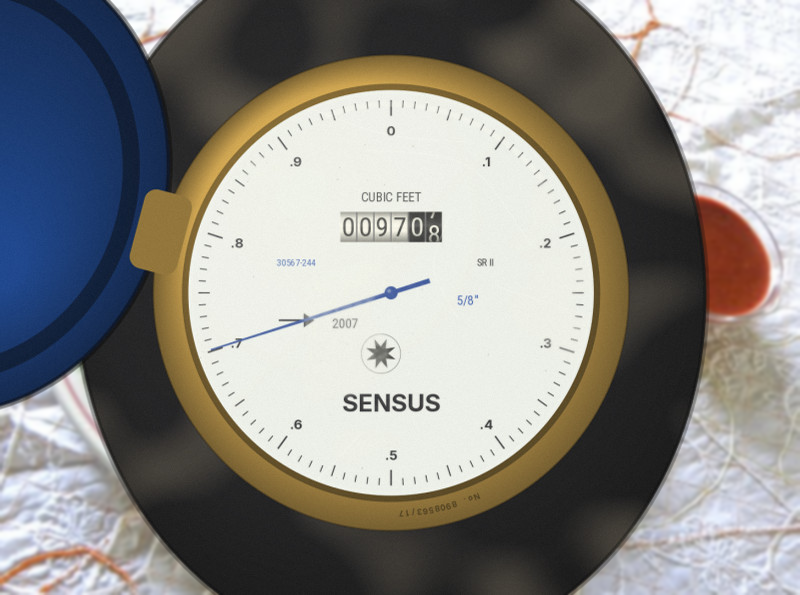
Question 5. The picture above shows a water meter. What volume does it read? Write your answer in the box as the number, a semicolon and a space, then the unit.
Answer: 9707.70; ft³
